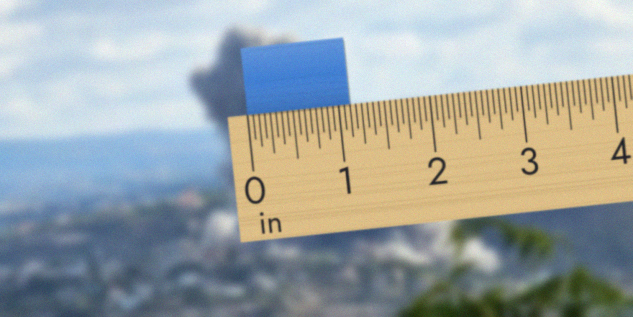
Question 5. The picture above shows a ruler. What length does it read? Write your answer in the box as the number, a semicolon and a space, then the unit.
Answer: 1.125; in
